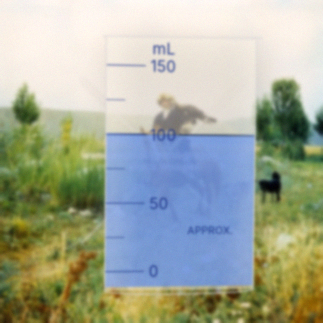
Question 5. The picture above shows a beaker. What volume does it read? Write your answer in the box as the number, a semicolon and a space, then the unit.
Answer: 100; mL
